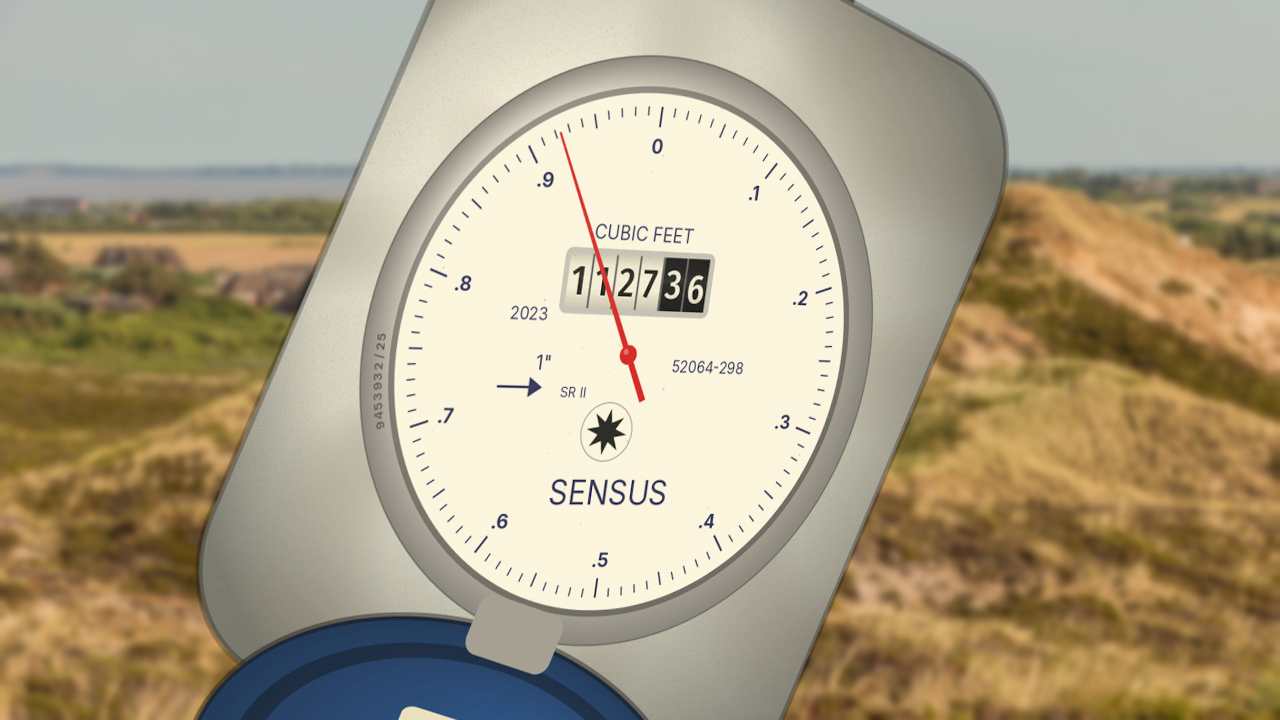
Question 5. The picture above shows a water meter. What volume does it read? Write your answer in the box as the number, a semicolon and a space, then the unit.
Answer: 112735.92; ft³
